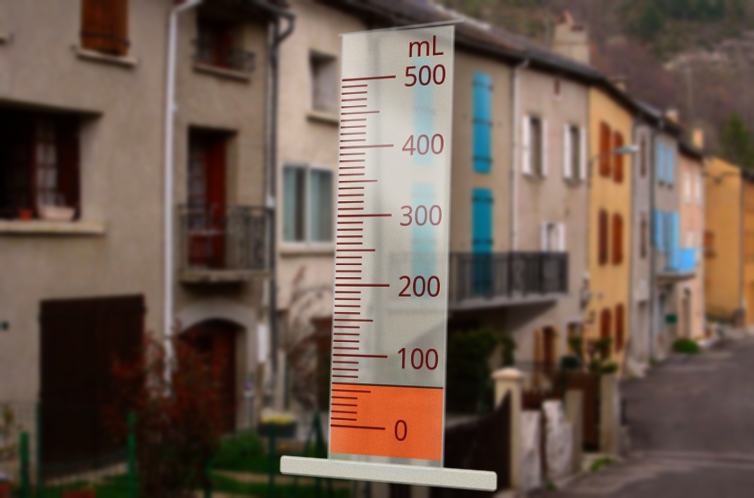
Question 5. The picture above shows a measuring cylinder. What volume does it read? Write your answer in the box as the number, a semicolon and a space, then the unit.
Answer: 60; mL
